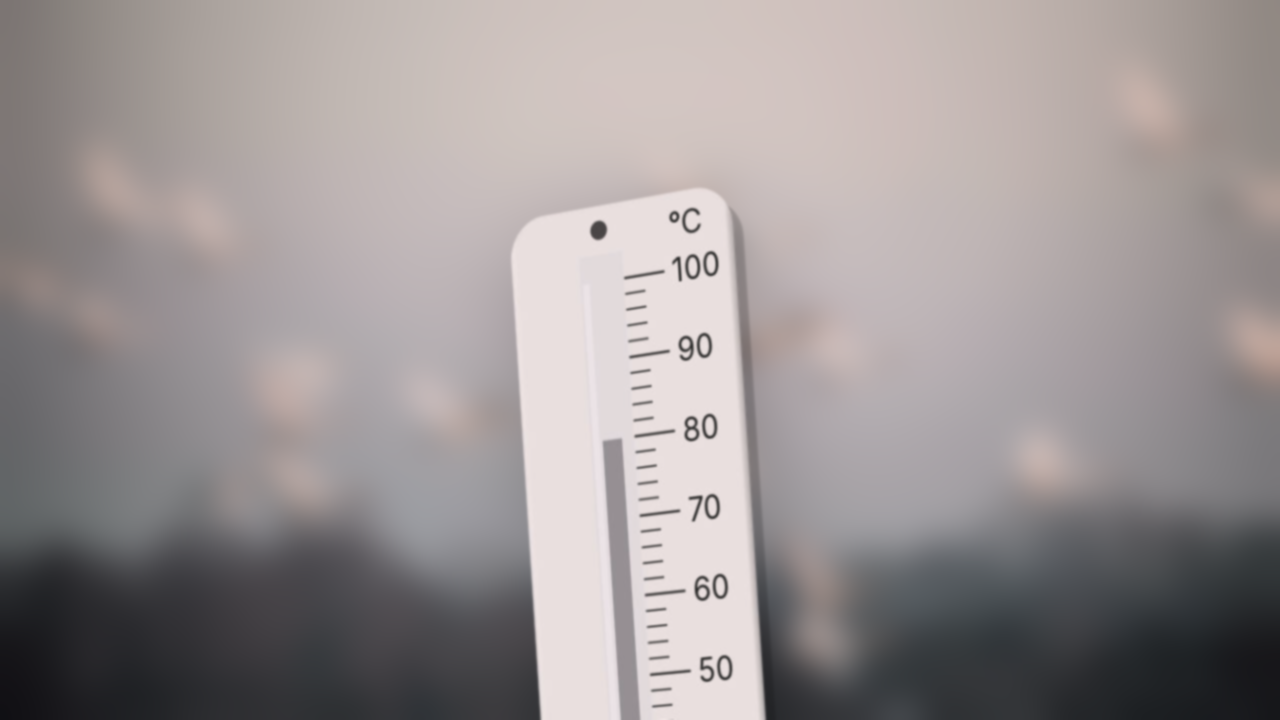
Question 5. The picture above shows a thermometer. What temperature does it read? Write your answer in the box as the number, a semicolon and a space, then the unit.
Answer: 80; °C
